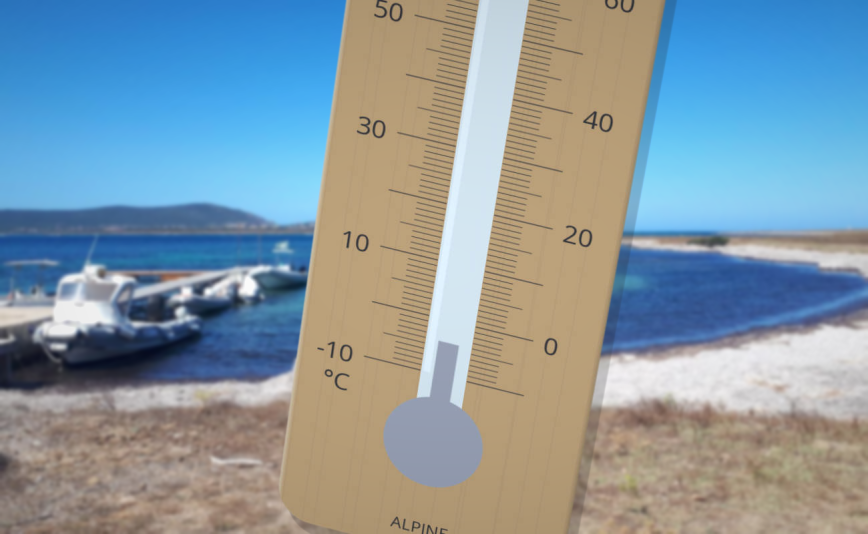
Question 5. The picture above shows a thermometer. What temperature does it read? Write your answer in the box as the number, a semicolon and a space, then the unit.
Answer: -4; °C
